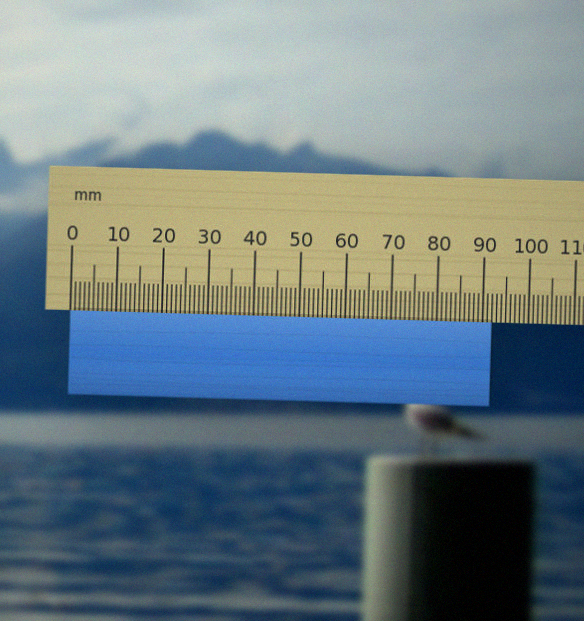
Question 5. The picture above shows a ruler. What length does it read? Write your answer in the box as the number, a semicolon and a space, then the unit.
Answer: 92; mm
